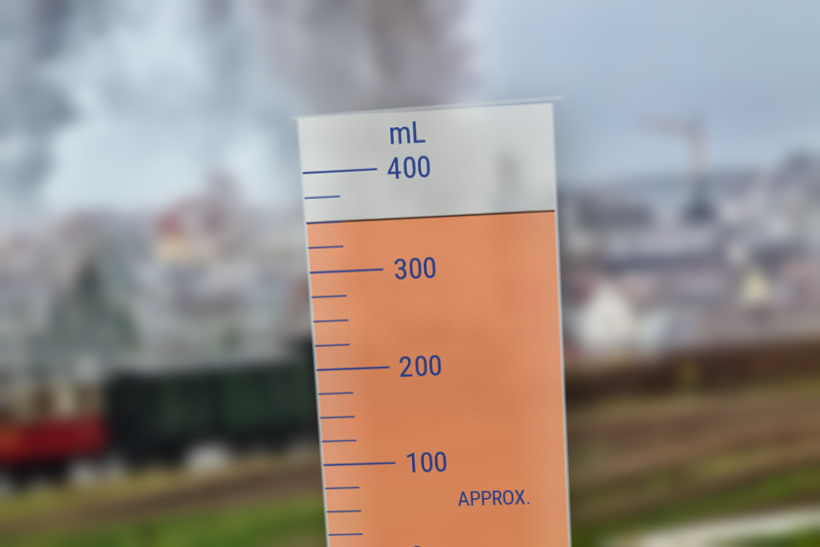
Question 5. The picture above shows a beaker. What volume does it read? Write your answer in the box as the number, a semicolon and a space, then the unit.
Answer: 350; mL
